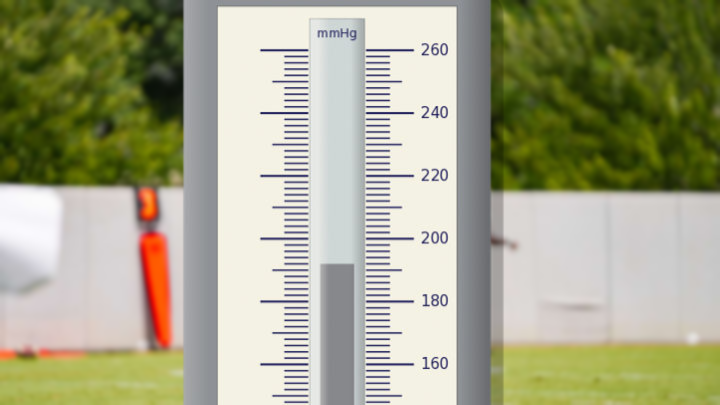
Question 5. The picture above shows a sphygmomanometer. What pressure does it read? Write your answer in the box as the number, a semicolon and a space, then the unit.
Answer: 192; mmHg
